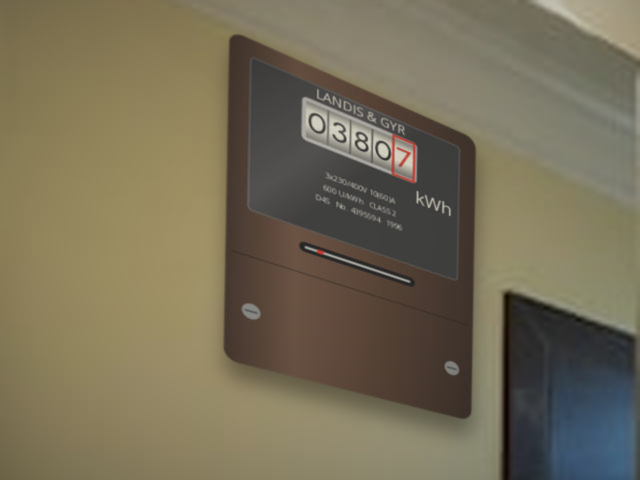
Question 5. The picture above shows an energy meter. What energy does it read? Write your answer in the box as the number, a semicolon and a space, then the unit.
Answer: 380.7; kWh
